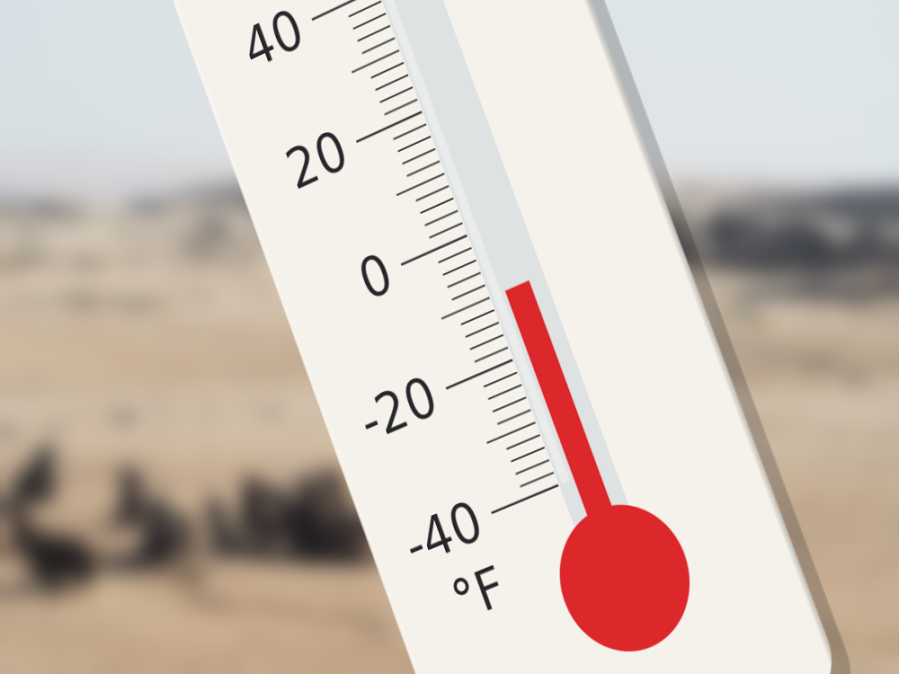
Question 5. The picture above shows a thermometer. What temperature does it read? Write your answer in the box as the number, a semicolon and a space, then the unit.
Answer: -10; °F
